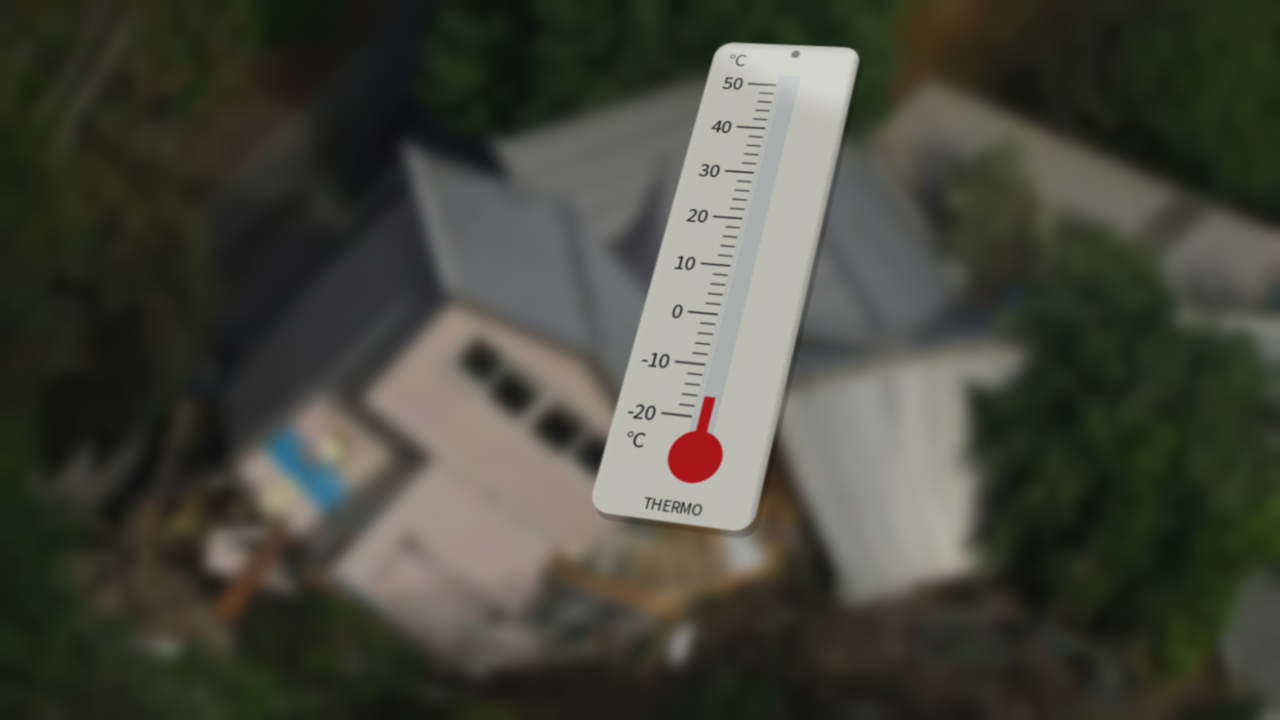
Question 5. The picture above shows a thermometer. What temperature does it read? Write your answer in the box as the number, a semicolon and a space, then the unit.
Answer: -16; °C
